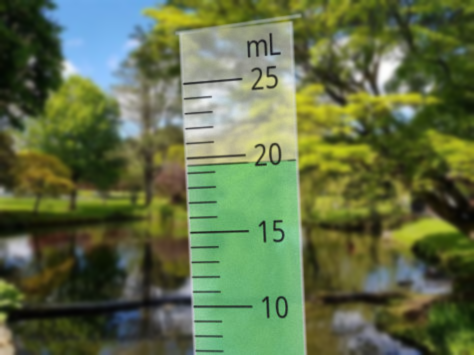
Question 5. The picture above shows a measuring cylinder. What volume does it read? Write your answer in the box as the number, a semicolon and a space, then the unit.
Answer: 19.5; mL
